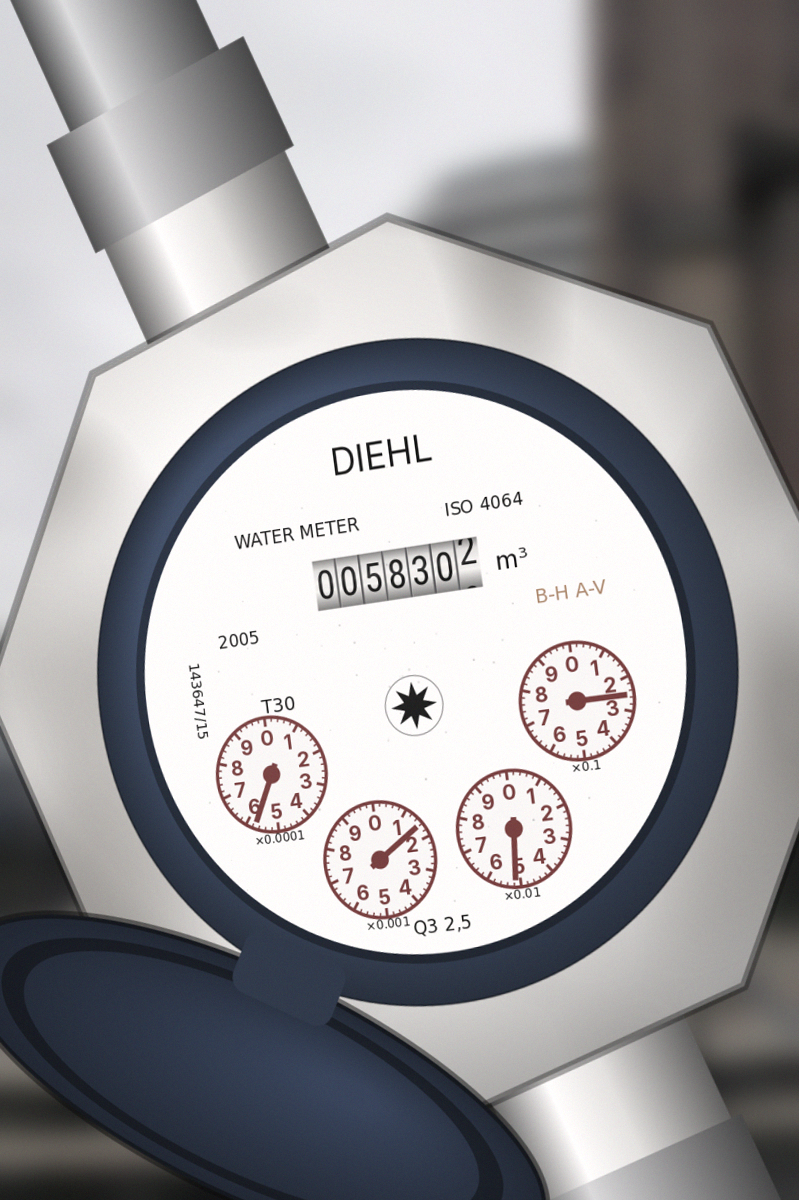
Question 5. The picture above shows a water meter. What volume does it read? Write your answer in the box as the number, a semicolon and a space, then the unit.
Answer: 58302.2515; m³
